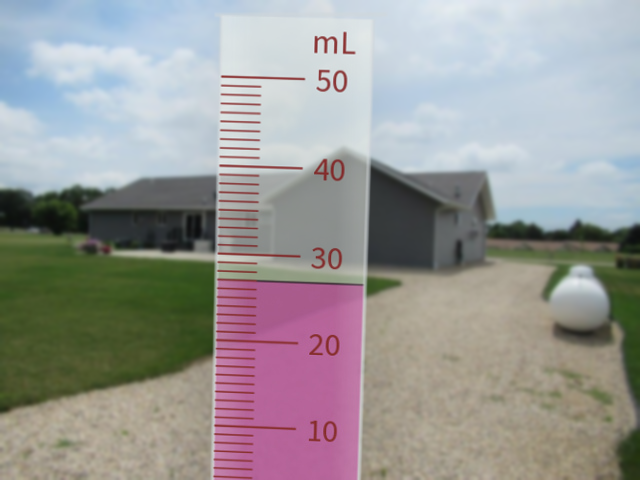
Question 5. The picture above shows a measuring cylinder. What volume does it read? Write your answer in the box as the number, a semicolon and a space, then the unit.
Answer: 27; mL
